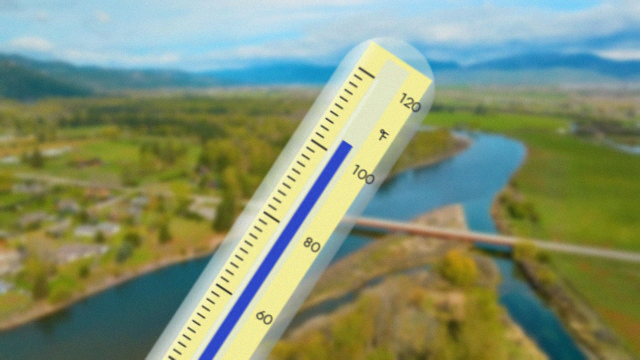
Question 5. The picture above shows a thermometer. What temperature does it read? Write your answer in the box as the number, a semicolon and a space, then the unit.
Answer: 104; °F
